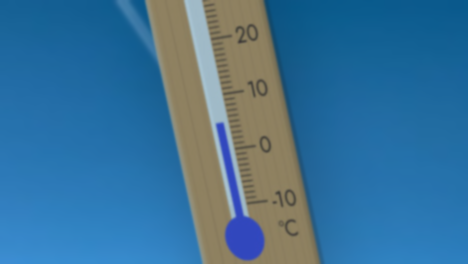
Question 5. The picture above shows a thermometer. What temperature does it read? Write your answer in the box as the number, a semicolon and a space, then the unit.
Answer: 5; °C
